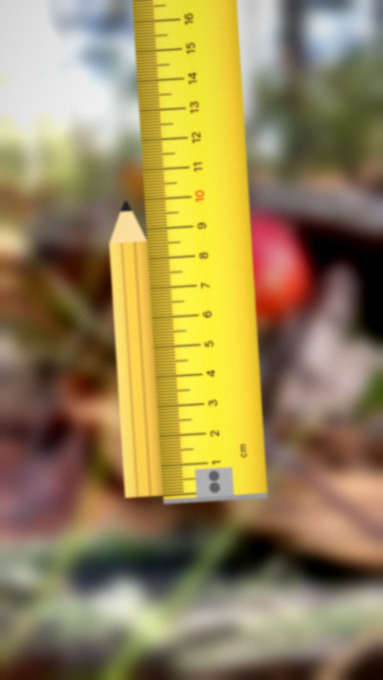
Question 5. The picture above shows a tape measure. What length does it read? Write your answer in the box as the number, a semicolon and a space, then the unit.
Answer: 10; cm
